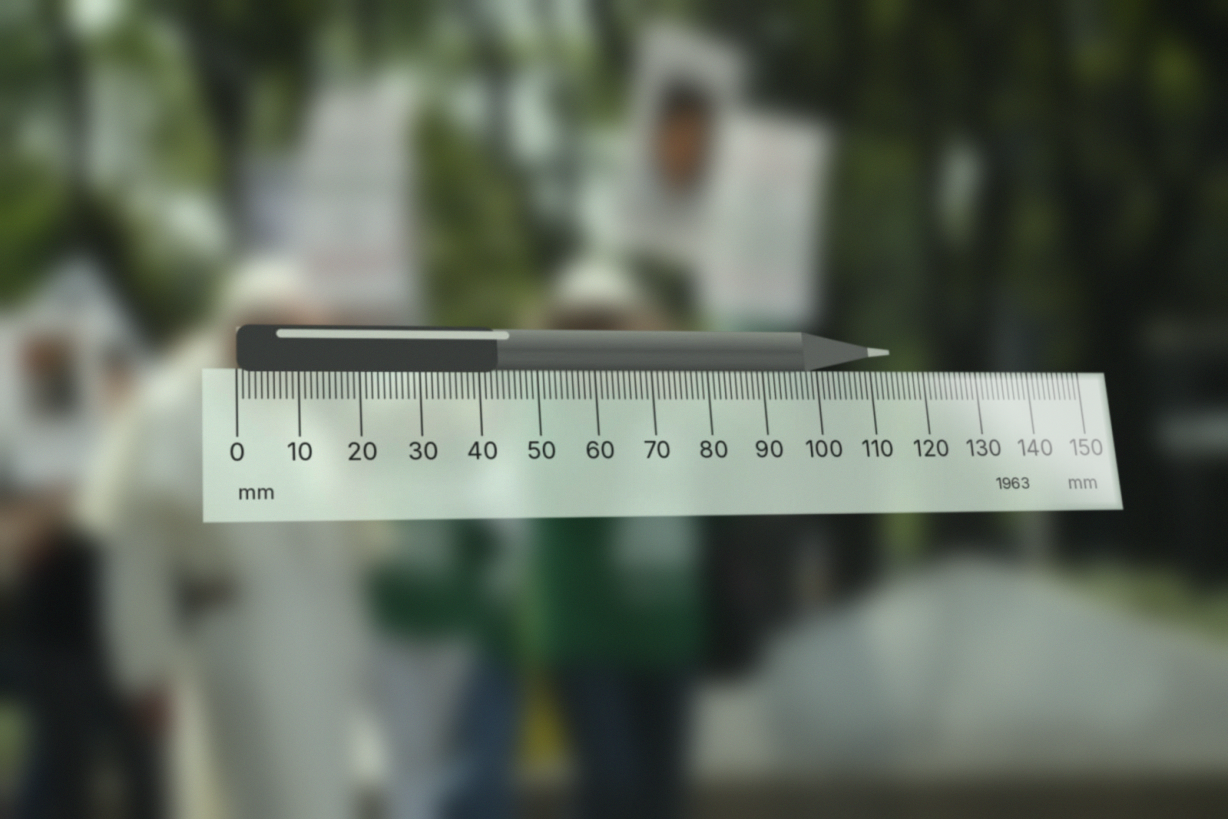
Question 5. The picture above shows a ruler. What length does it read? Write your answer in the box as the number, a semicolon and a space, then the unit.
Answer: 114; mm
